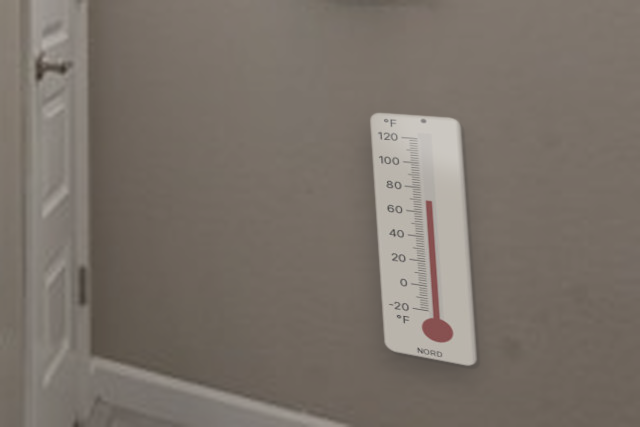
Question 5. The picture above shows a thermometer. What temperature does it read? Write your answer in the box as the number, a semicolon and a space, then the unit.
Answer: 70; °F
